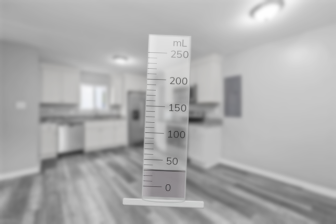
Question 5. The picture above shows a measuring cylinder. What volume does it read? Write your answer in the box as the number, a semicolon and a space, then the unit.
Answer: 30; mL
